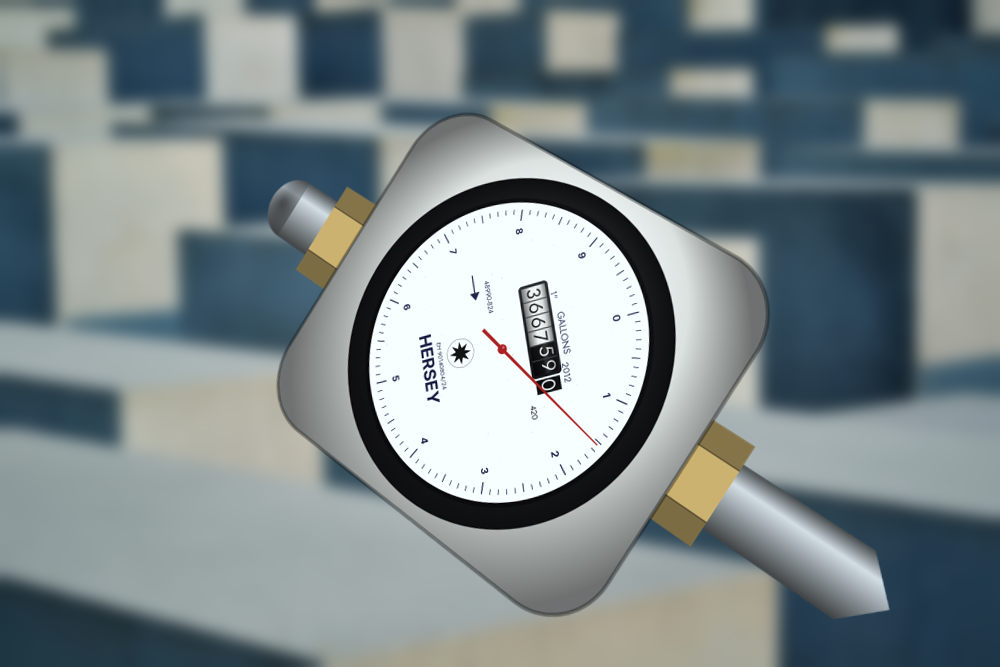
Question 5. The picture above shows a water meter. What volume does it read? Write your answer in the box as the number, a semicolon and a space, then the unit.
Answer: 3667591.5; gal
